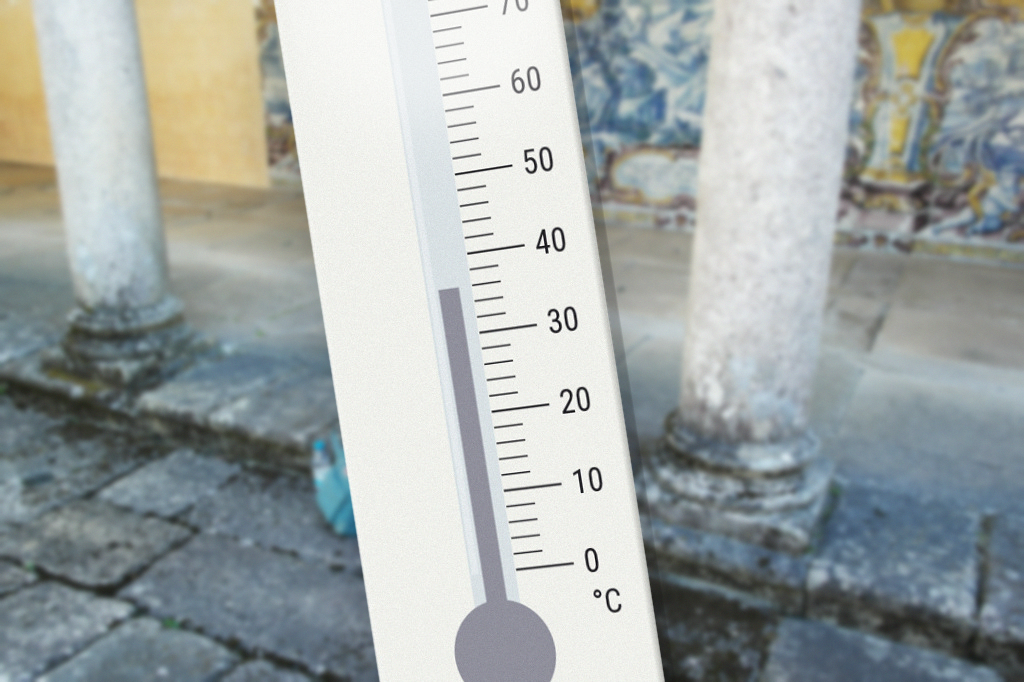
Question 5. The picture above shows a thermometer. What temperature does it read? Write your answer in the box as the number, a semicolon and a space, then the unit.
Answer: 36; °C
